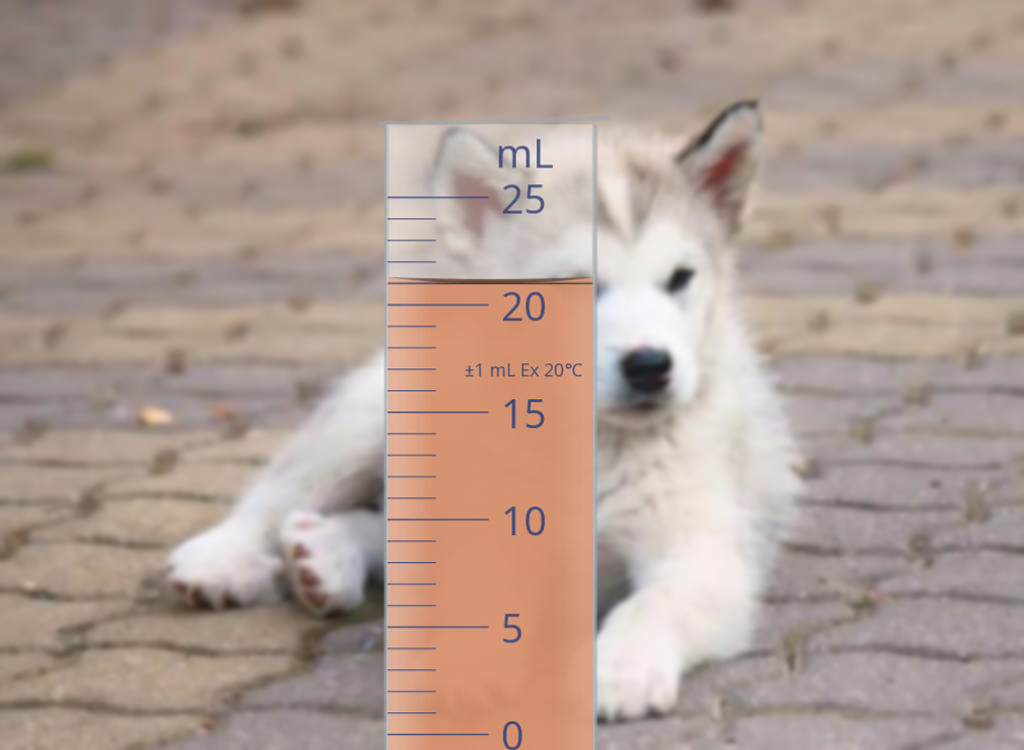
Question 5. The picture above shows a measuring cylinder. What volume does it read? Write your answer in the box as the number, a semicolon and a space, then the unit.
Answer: 21; mL
